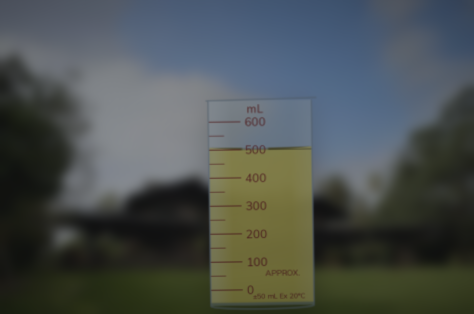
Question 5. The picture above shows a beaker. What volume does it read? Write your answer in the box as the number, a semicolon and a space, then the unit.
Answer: 500; mL
